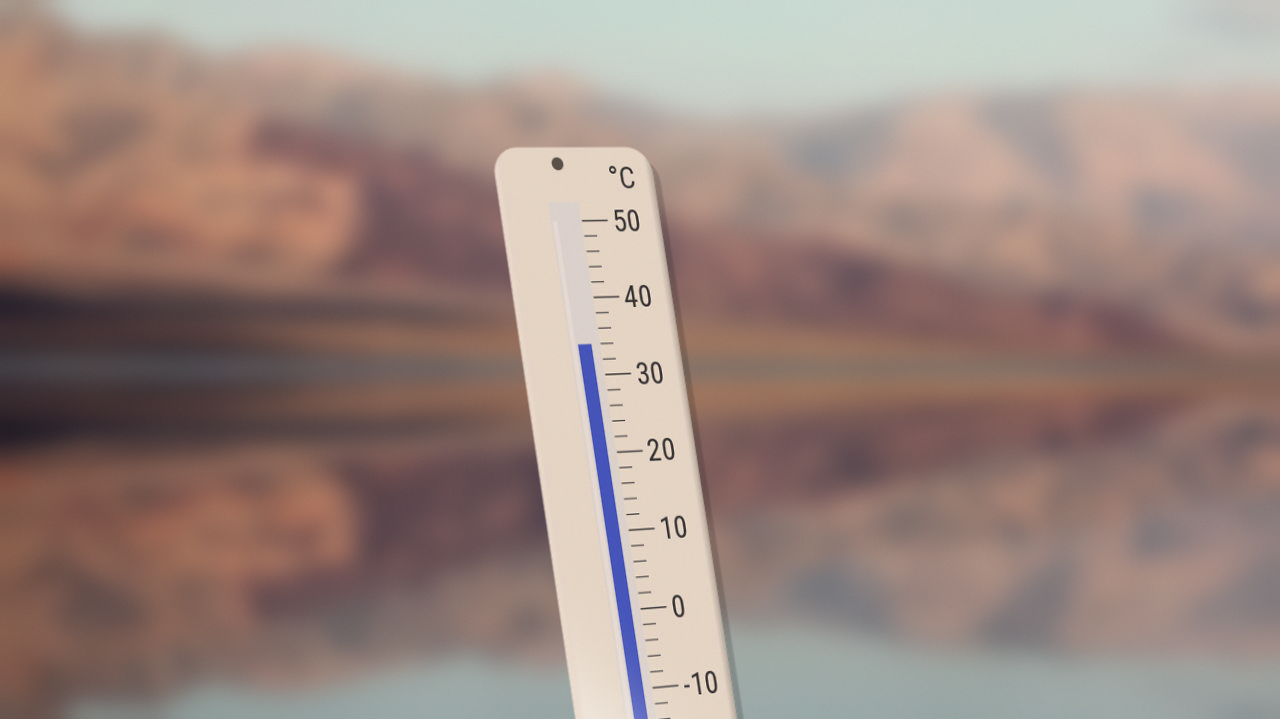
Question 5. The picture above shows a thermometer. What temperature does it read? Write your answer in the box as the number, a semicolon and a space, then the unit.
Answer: 34; °C
